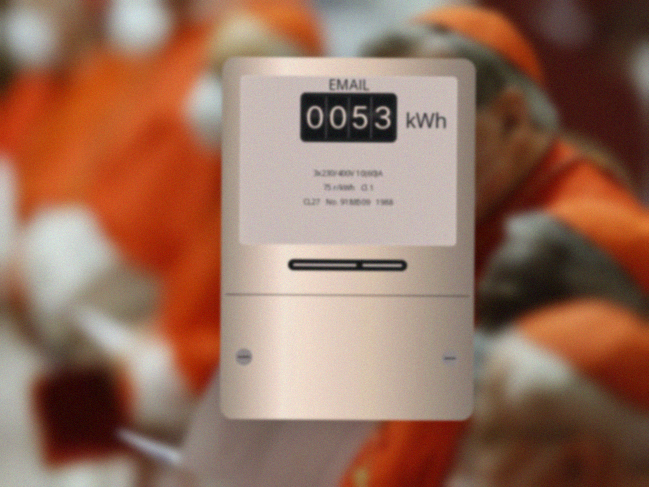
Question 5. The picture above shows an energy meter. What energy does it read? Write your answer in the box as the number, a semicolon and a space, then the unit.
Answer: 53; kWh
